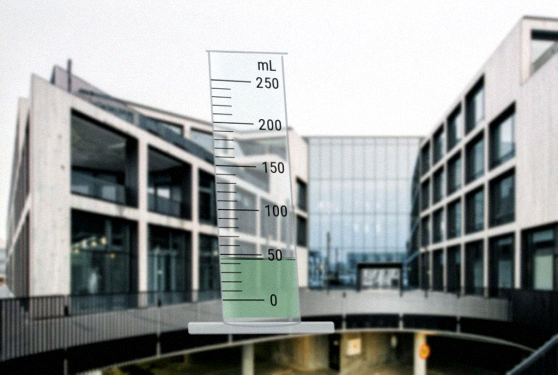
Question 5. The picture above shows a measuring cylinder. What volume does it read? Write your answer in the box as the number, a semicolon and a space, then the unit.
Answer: 45; mL
